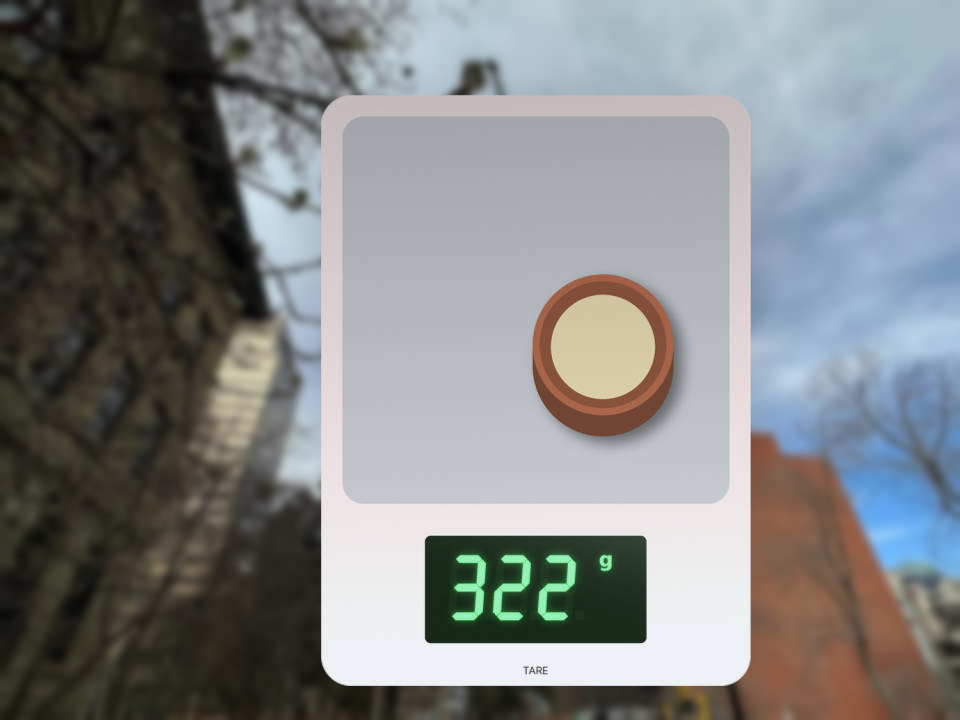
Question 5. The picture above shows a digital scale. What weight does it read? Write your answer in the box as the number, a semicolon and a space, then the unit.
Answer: 322; g
